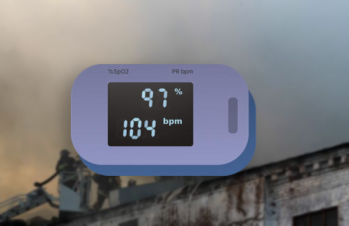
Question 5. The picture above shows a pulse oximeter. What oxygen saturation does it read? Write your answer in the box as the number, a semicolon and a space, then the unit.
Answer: 97; %
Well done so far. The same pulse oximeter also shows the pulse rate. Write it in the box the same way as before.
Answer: 104; bpm
